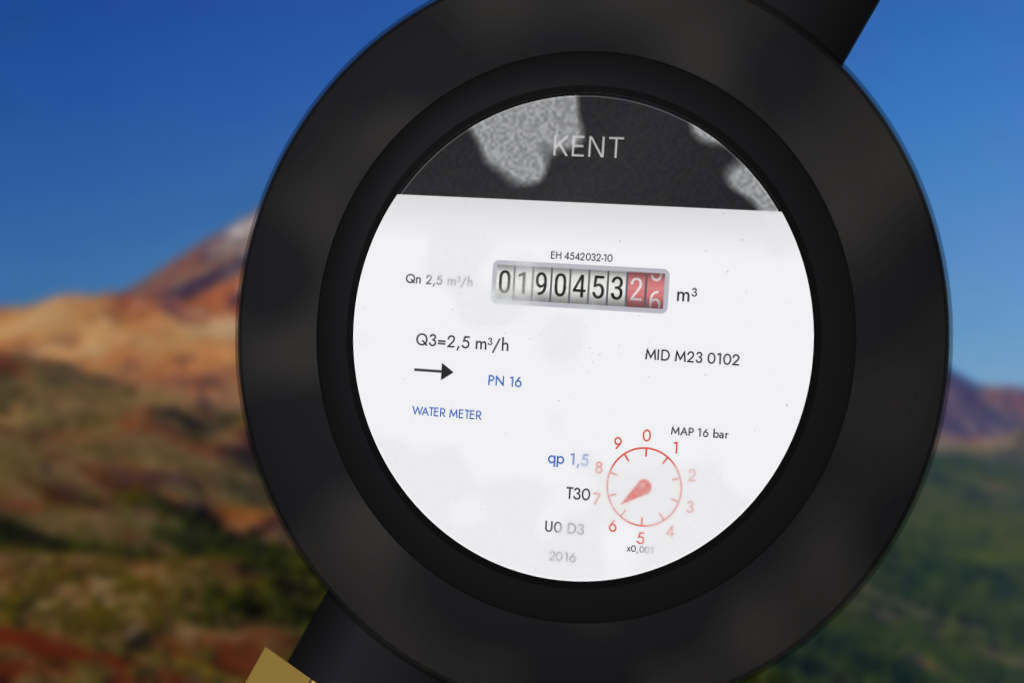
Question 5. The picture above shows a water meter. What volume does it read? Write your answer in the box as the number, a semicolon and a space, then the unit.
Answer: 190453.256; m³
